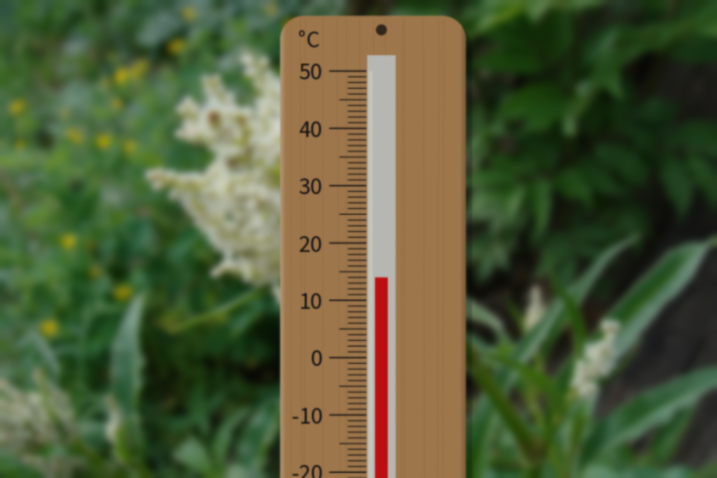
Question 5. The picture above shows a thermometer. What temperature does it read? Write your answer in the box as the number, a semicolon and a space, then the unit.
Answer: 14; °C
